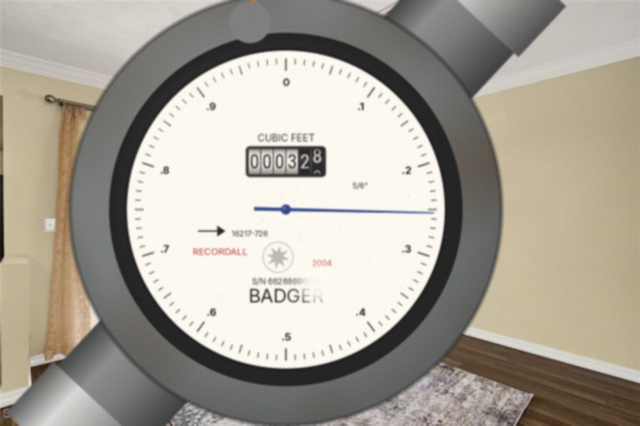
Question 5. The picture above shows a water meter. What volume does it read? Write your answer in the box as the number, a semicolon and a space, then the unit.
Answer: 328.25; ft³
